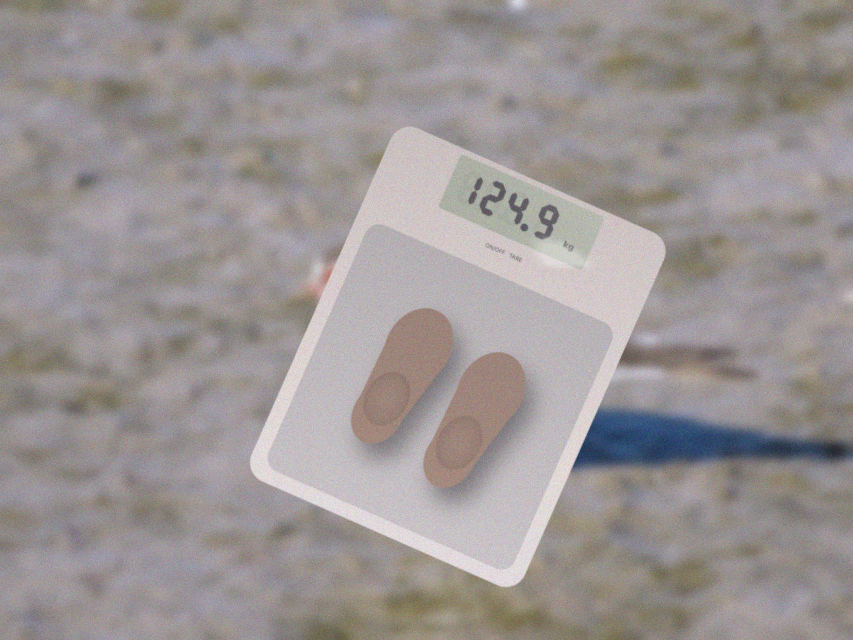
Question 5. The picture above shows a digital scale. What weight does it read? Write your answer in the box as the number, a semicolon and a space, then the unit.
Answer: 124.9; kg
